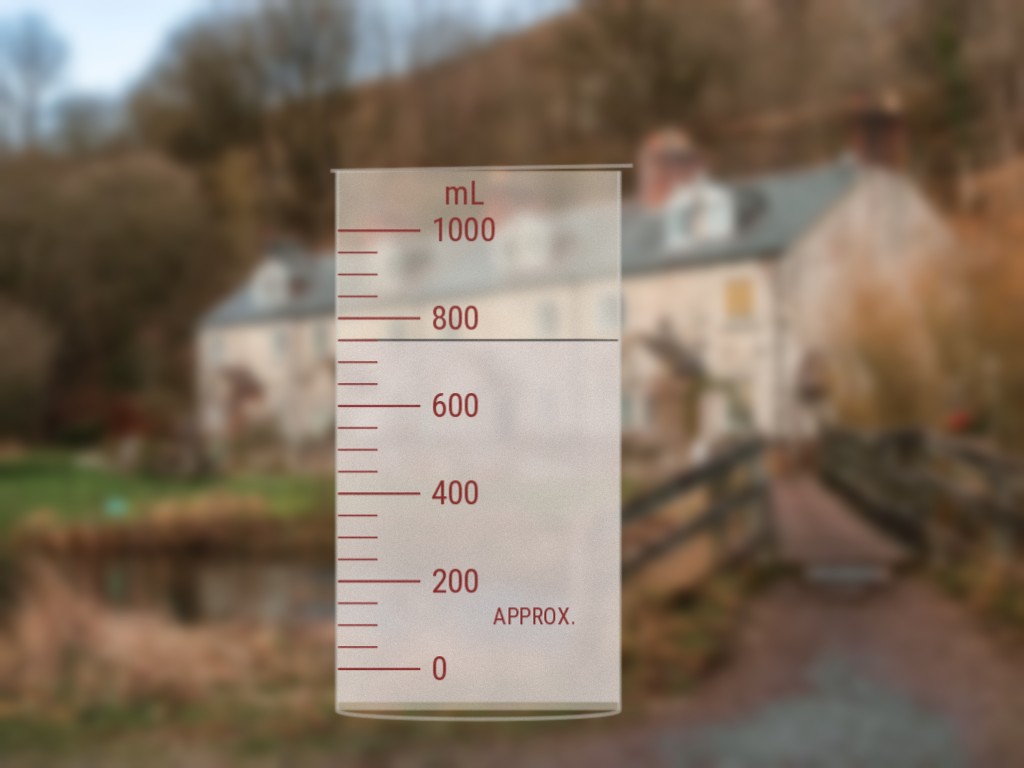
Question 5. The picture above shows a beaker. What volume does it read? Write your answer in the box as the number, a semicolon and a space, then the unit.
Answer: 750; mL
